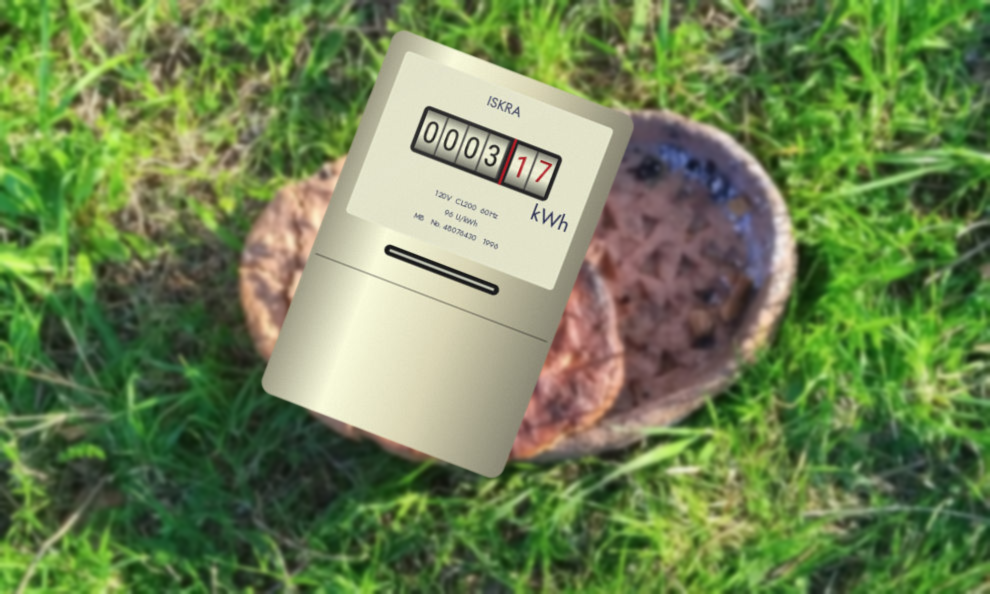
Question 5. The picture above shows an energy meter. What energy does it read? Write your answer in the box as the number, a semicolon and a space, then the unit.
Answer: 3.17; kWh
